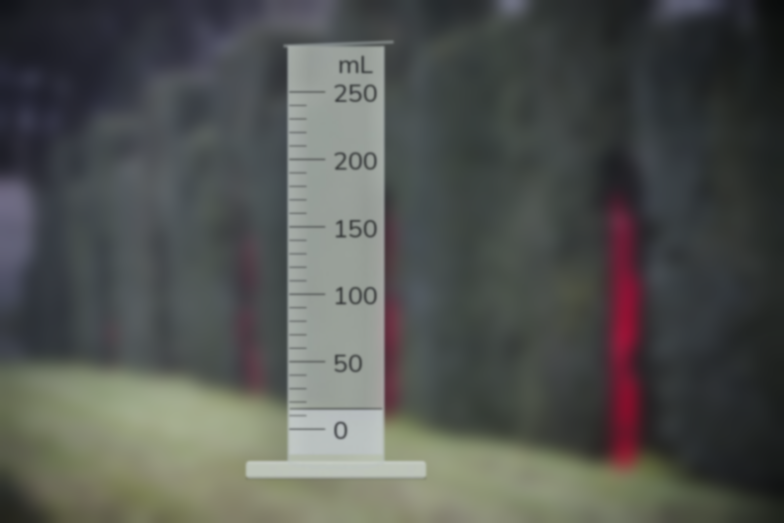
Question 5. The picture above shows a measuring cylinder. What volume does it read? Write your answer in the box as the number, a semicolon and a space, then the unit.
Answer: 15; mL
